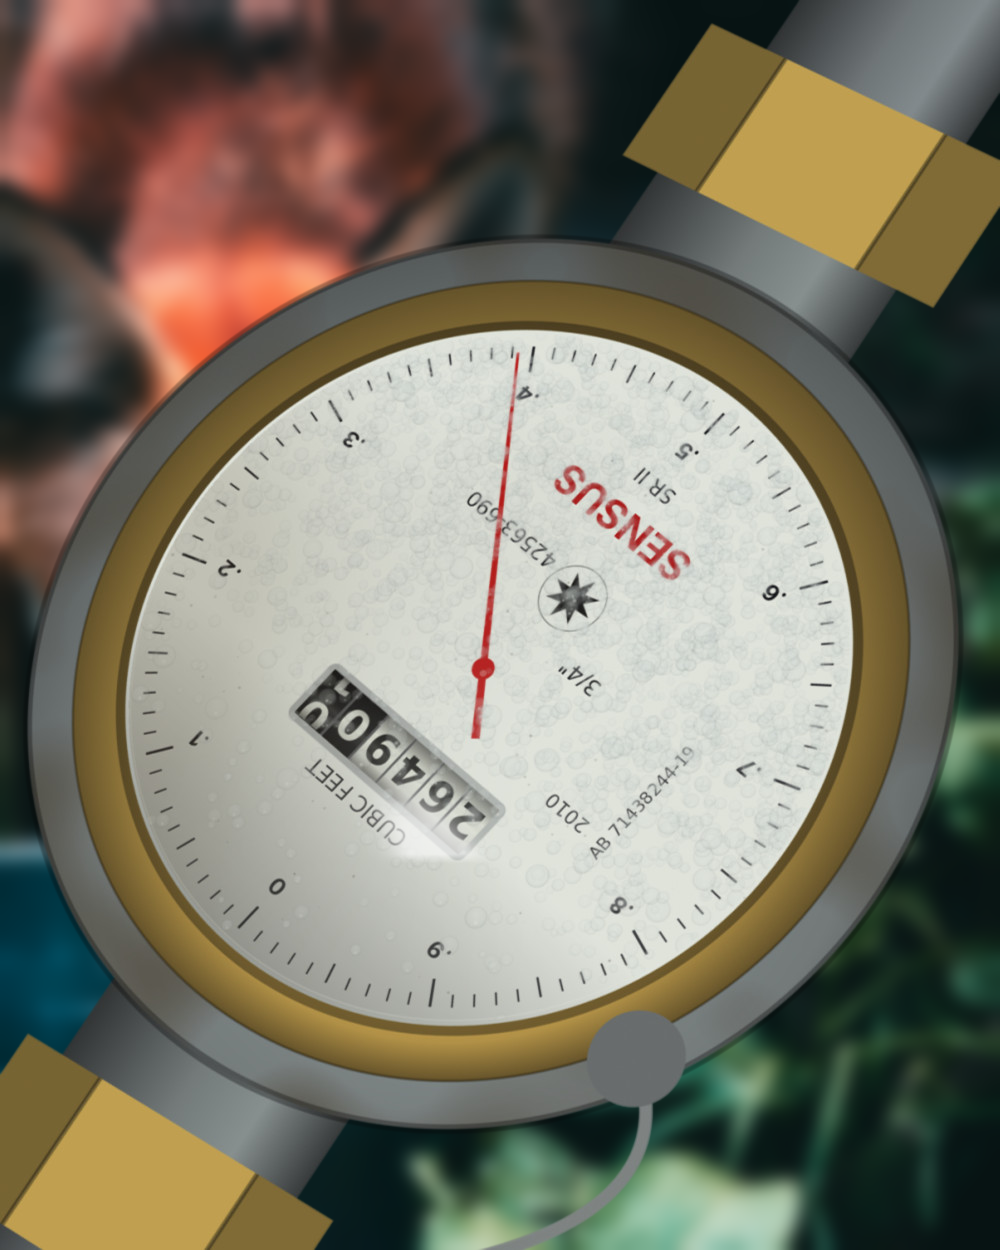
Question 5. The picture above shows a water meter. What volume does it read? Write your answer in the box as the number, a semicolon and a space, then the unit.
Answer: 264900.39; ft³
